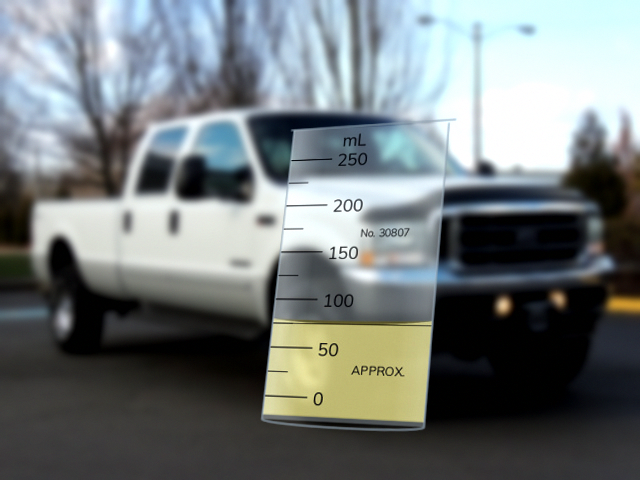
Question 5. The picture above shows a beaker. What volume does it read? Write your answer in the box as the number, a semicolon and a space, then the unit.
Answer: 75; mL
